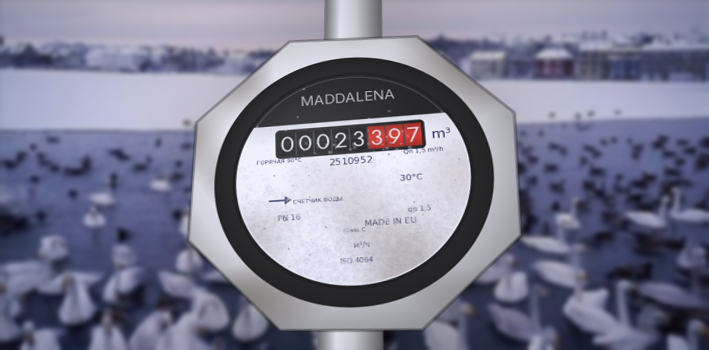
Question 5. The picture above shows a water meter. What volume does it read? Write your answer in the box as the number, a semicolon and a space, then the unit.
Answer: 23.397; m³
